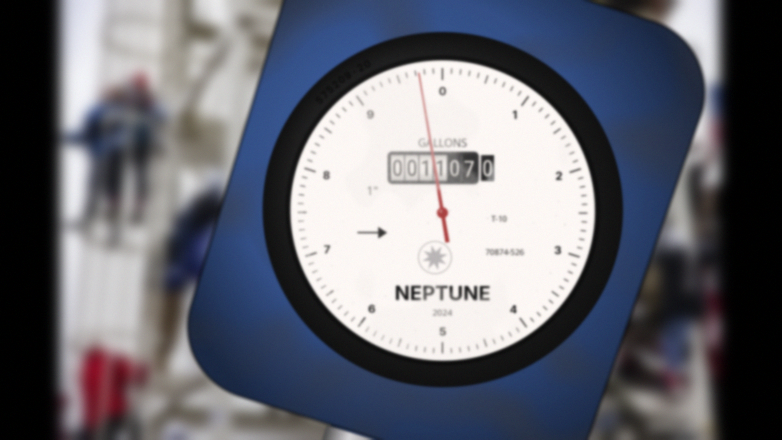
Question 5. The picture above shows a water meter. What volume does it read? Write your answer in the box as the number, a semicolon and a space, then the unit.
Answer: 11069.7; gal
